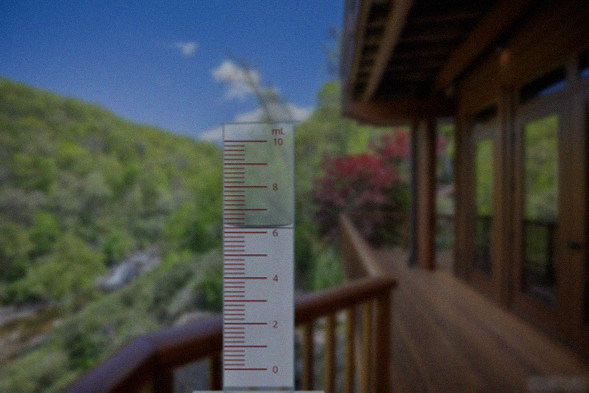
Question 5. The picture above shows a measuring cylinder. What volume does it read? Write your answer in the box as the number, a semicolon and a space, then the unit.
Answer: 6.2; mL
